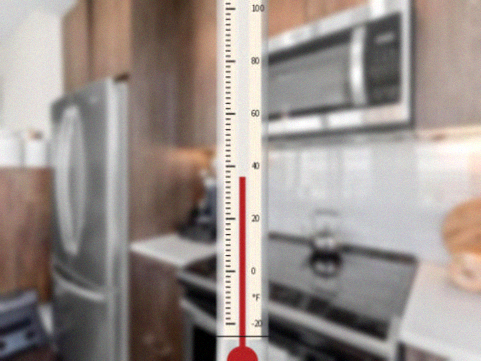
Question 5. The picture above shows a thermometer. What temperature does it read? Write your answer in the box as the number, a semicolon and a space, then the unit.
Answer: 36; °F
